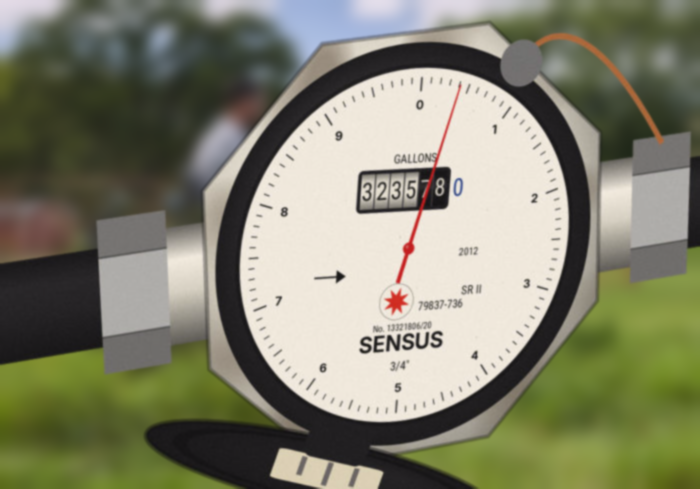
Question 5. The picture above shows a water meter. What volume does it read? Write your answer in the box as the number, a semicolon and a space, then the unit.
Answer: 3235780.4; gal
